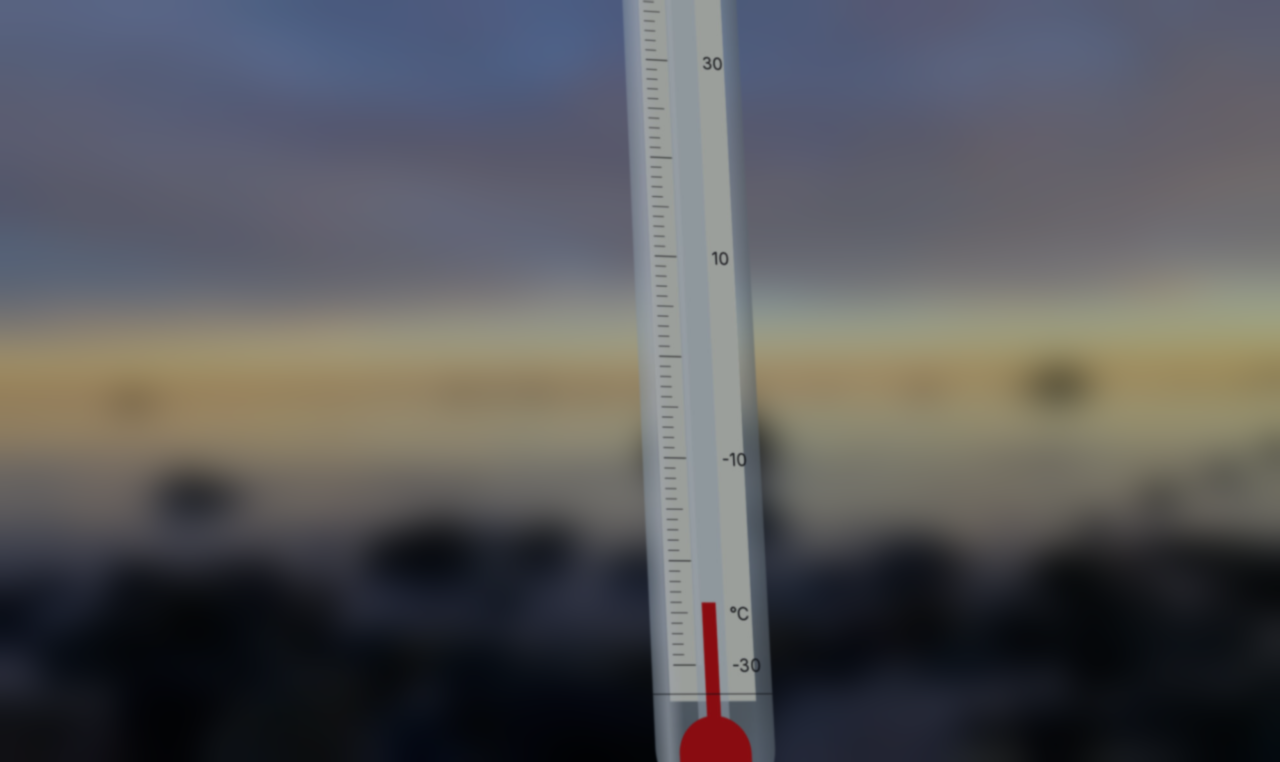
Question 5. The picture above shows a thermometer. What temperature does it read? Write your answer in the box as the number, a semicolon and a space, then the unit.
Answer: -24; °C
